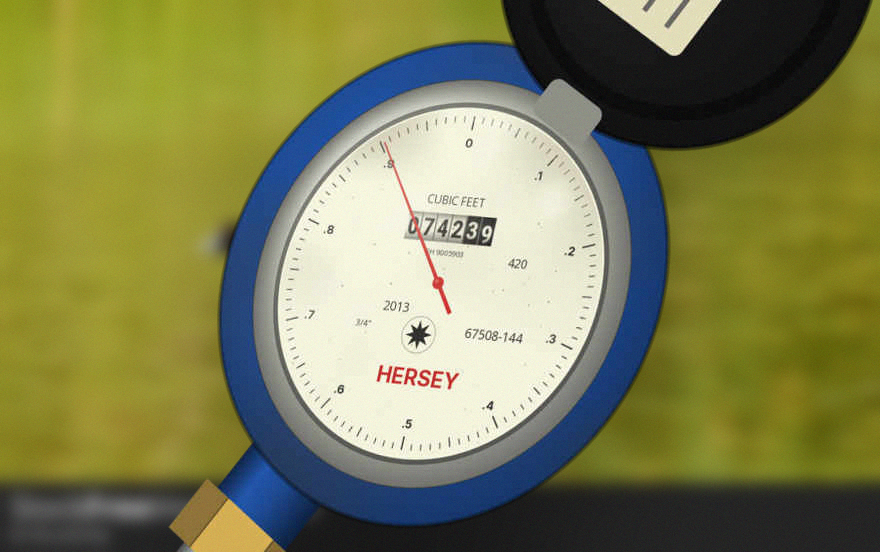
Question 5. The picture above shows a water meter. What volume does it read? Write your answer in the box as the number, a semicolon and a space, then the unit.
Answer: 74238.90; ft³
